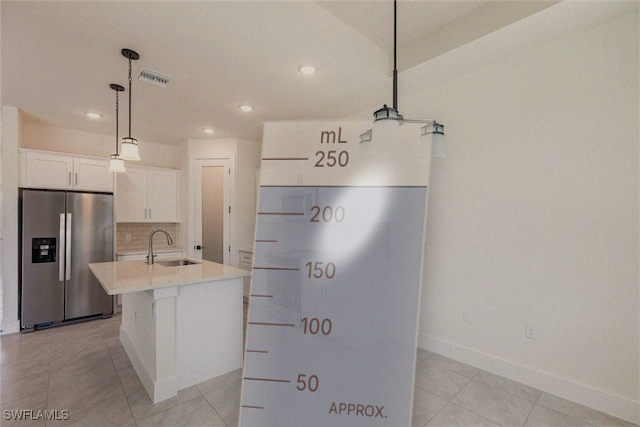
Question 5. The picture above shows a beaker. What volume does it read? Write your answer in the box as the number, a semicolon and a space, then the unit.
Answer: 225; mL
